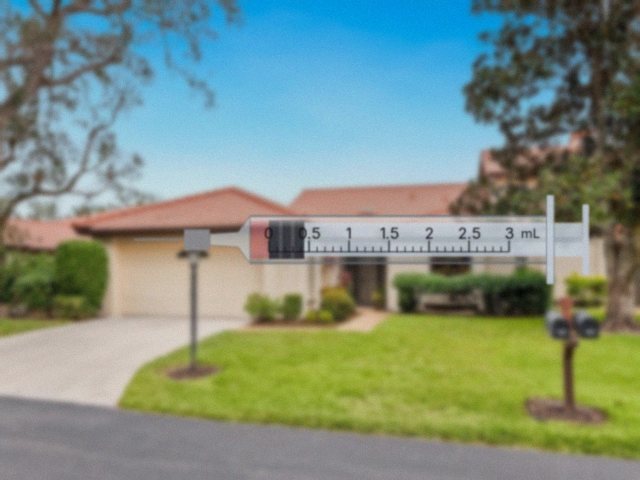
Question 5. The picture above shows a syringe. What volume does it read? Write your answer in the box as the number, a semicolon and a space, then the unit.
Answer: 0; mL
